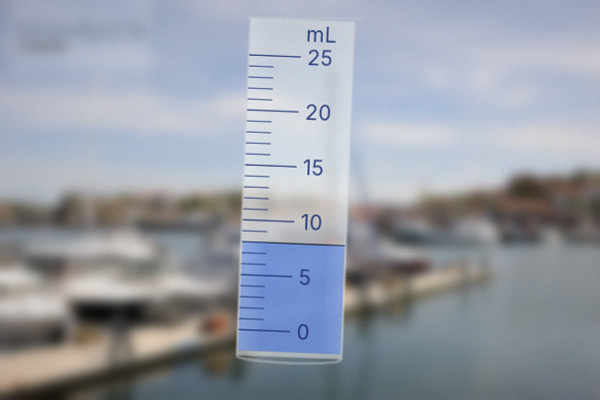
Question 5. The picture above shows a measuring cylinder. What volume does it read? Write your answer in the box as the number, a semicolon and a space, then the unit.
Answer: 8; mL
